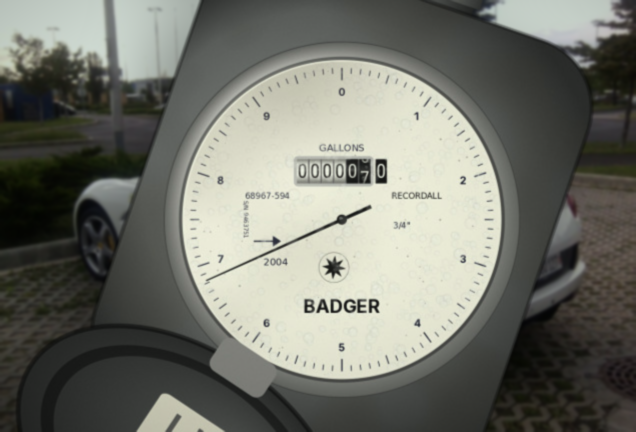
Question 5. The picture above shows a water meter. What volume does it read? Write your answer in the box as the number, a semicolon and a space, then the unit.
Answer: 66.8; gal
